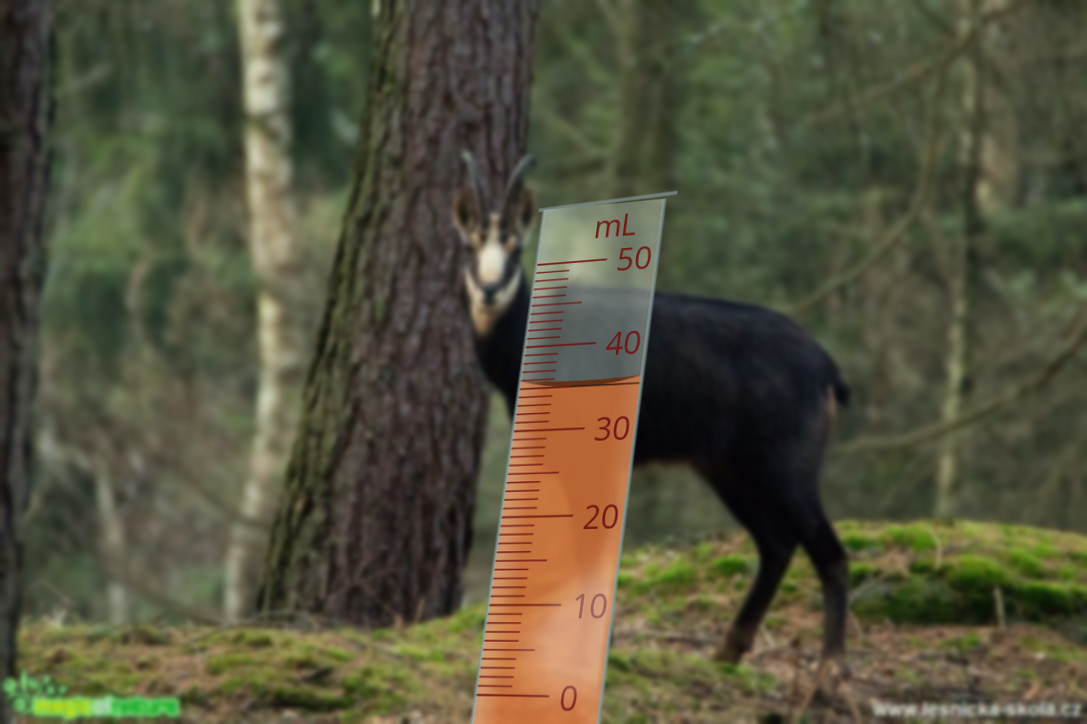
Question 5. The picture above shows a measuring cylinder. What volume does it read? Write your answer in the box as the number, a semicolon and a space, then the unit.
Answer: 35; mL
